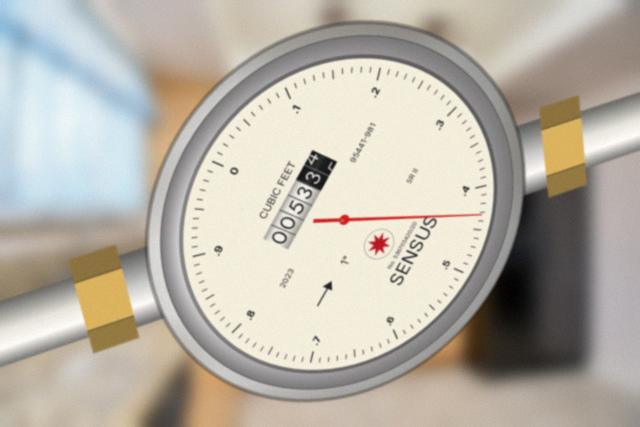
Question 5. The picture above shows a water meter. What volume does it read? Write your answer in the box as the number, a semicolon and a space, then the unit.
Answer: 5334.43; ft³
